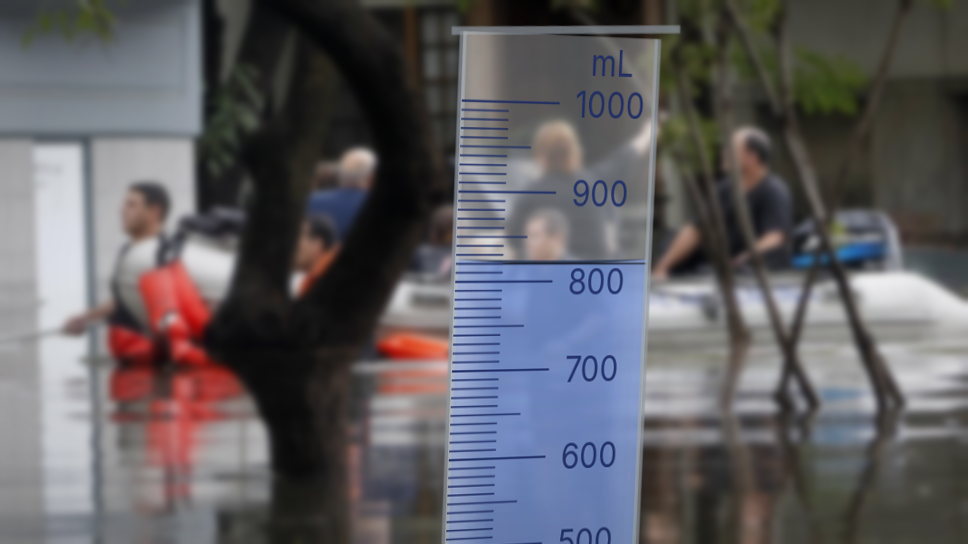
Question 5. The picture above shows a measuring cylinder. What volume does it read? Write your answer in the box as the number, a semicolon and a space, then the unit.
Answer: 820; mL
